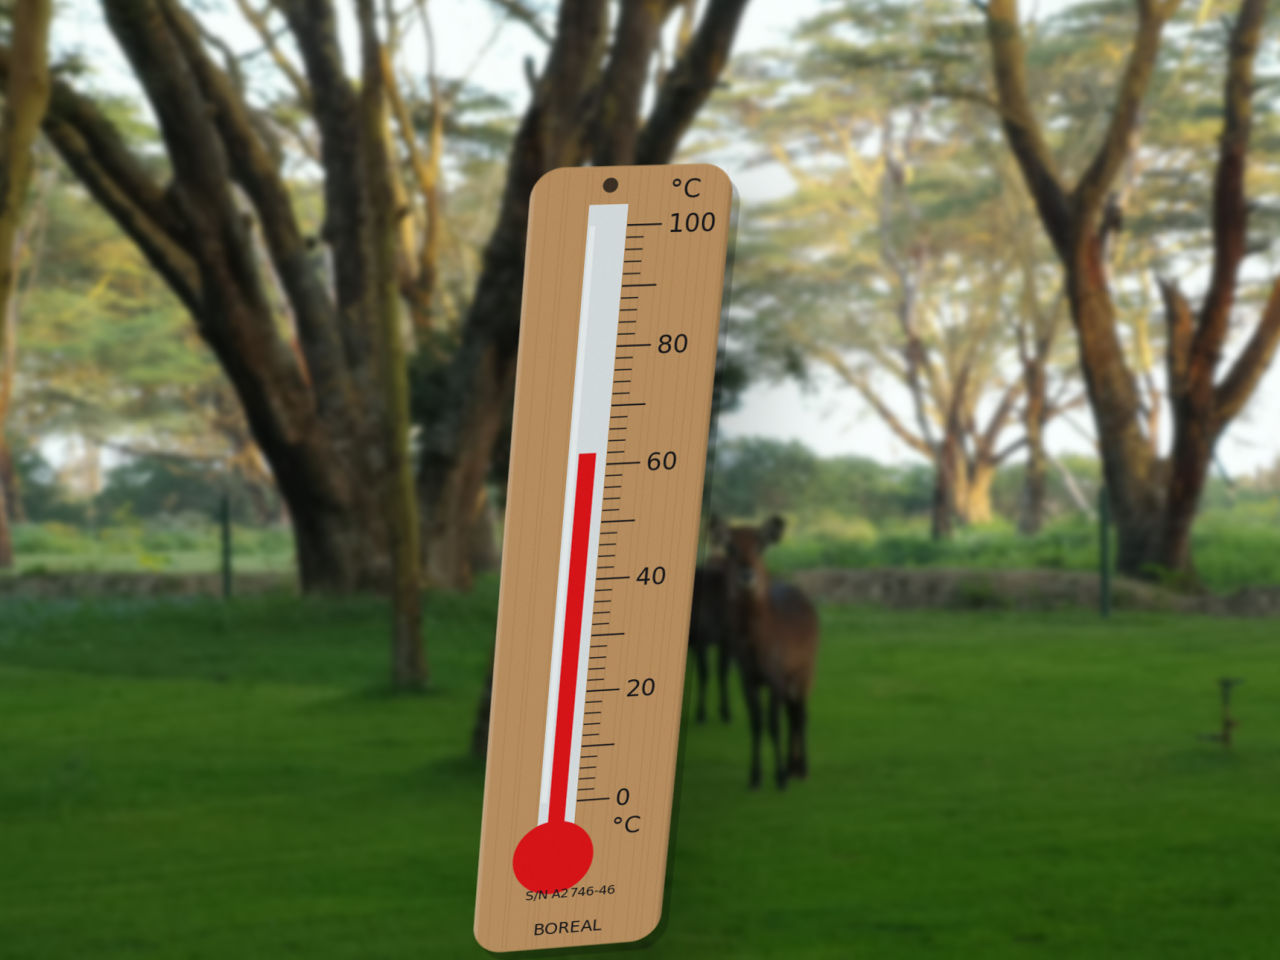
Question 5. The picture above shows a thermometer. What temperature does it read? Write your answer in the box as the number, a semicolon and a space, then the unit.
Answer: 62; °C
